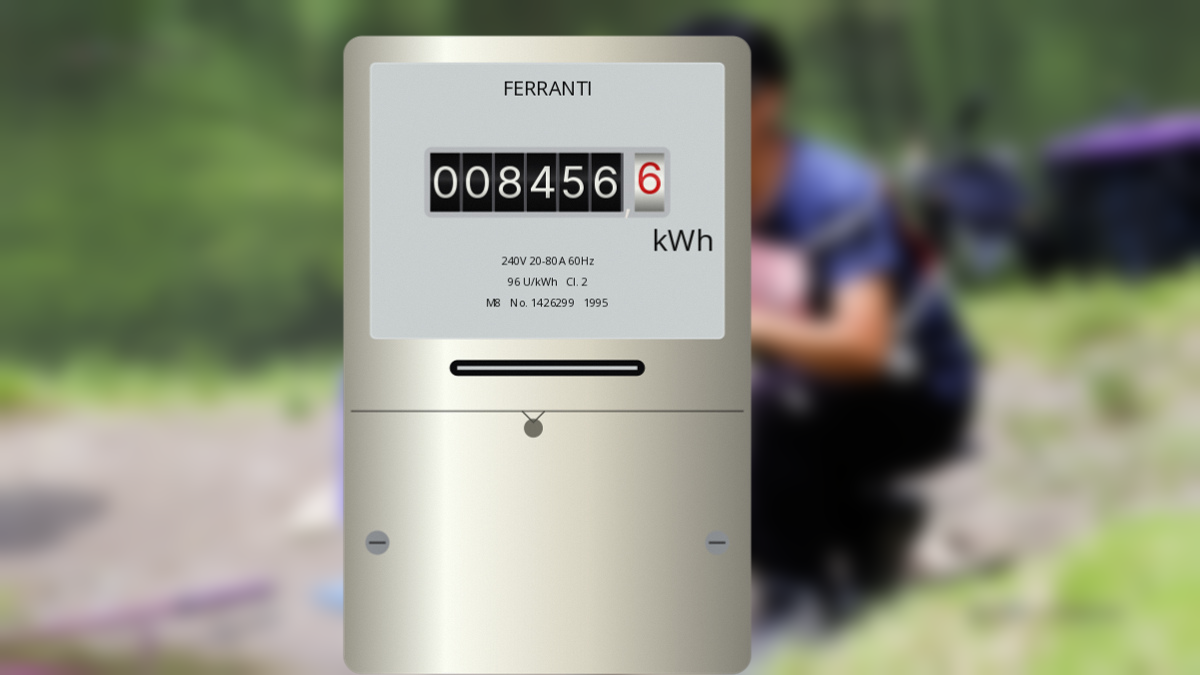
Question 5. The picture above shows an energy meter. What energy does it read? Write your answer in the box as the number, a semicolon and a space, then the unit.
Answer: 8456.6; kWh
